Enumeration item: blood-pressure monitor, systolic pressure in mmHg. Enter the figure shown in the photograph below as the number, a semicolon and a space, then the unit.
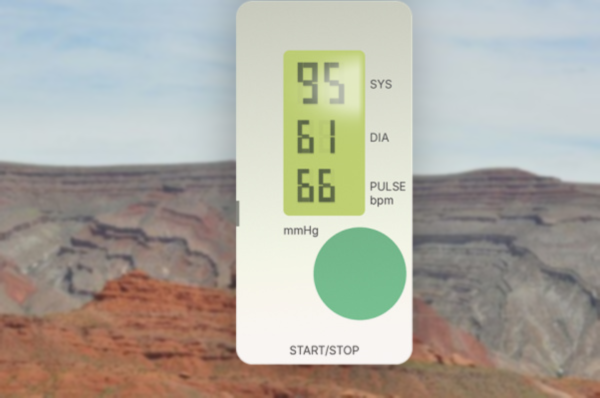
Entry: 95; mmHg
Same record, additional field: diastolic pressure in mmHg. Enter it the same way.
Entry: 61; mmHg
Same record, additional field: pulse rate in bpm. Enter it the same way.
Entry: 66; bpm
